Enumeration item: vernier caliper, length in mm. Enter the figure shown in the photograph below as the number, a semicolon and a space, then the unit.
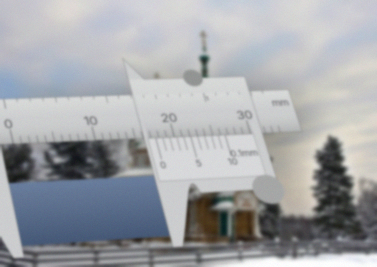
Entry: 17.6; mm
